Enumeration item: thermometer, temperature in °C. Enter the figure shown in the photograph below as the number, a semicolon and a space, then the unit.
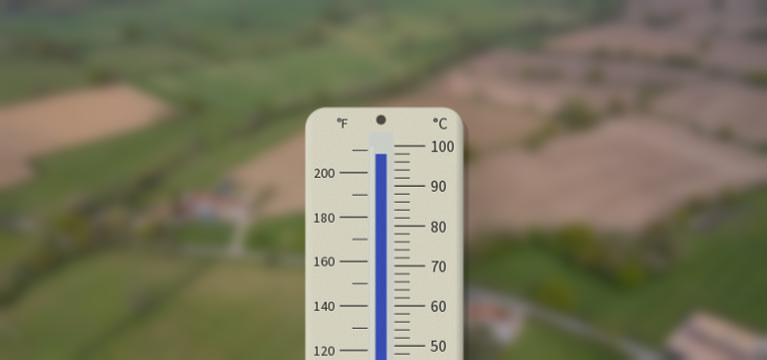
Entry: 98; °C
